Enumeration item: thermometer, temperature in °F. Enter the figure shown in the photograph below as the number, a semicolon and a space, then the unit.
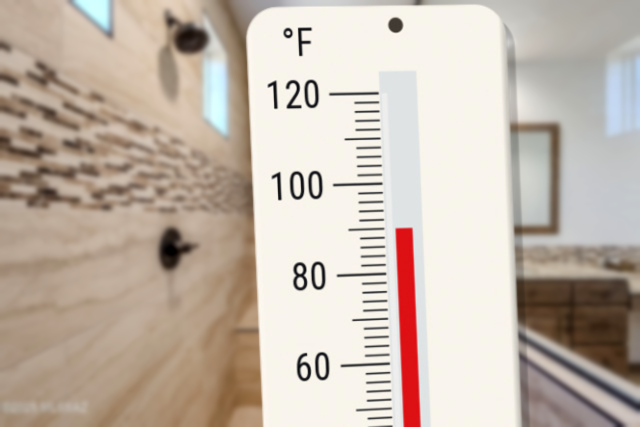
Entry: 90; °F
